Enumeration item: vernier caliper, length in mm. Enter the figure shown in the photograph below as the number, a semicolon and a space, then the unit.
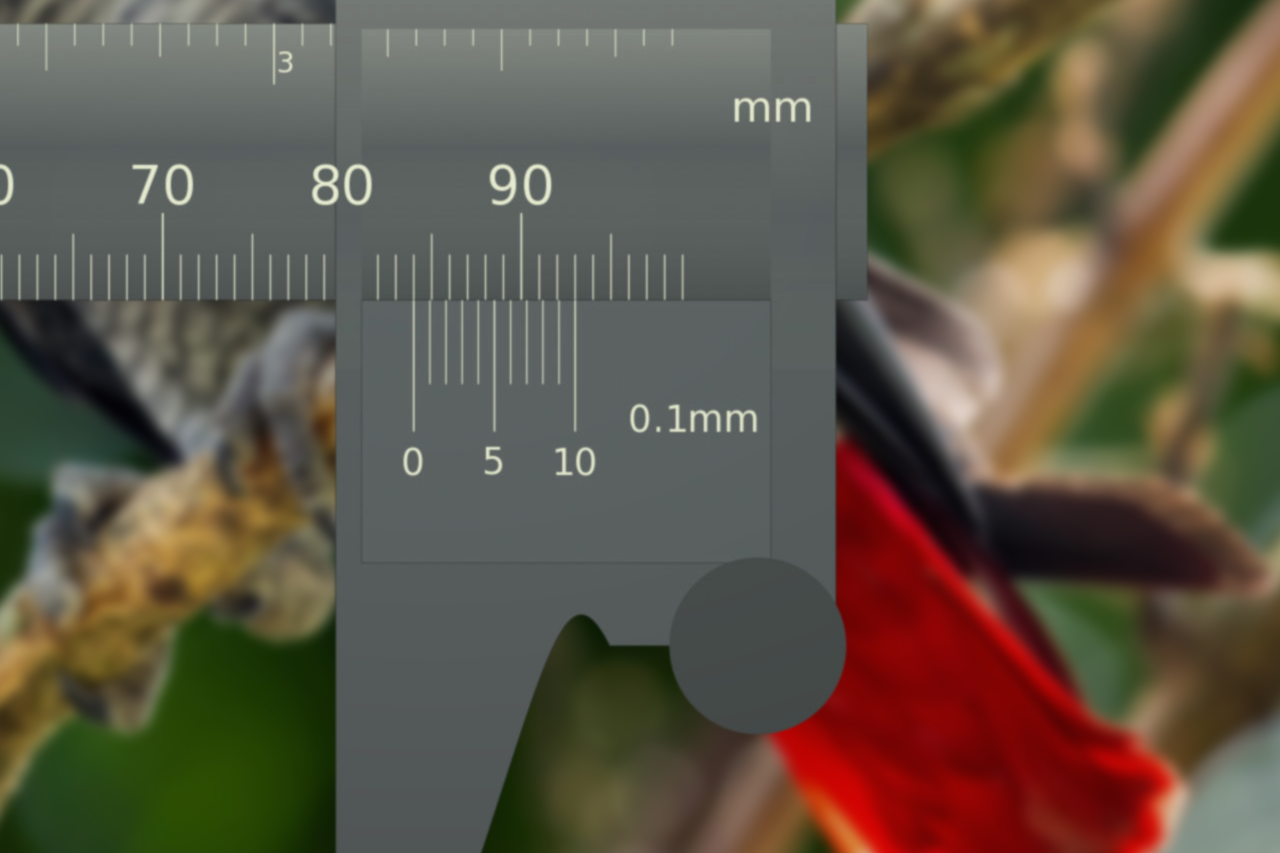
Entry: 84.0; mm
